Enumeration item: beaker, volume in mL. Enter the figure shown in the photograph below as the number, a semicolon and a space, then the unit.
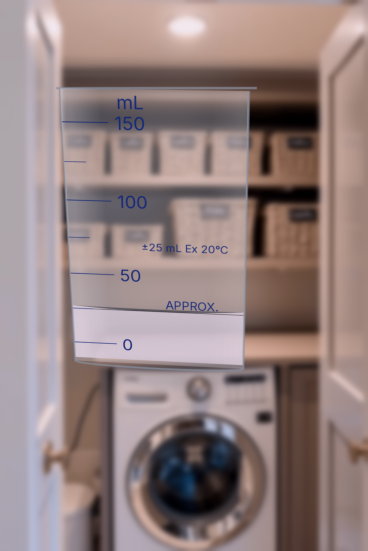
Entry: 25; mL
